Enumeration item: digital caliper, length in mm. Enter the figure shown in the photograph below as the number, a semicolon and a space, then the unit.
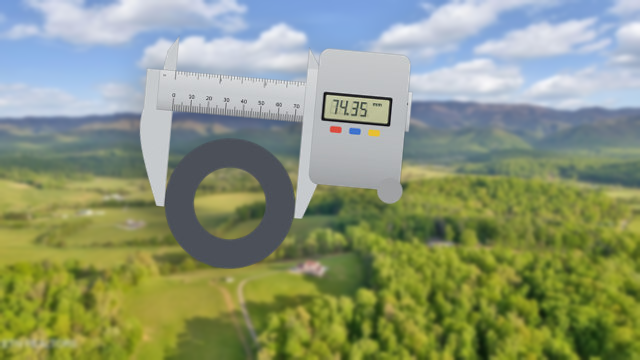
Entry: 74.35; mm
